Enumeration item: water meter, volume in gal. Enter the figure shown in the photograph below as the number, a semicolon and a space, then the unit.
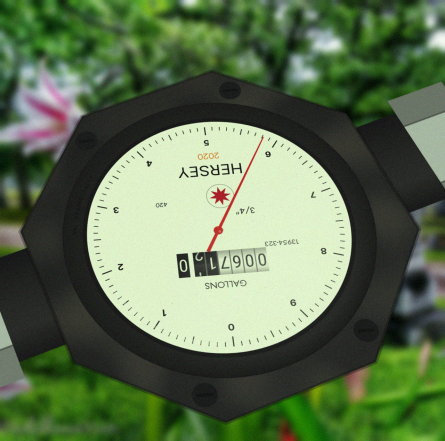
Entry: 67115.8; gal
